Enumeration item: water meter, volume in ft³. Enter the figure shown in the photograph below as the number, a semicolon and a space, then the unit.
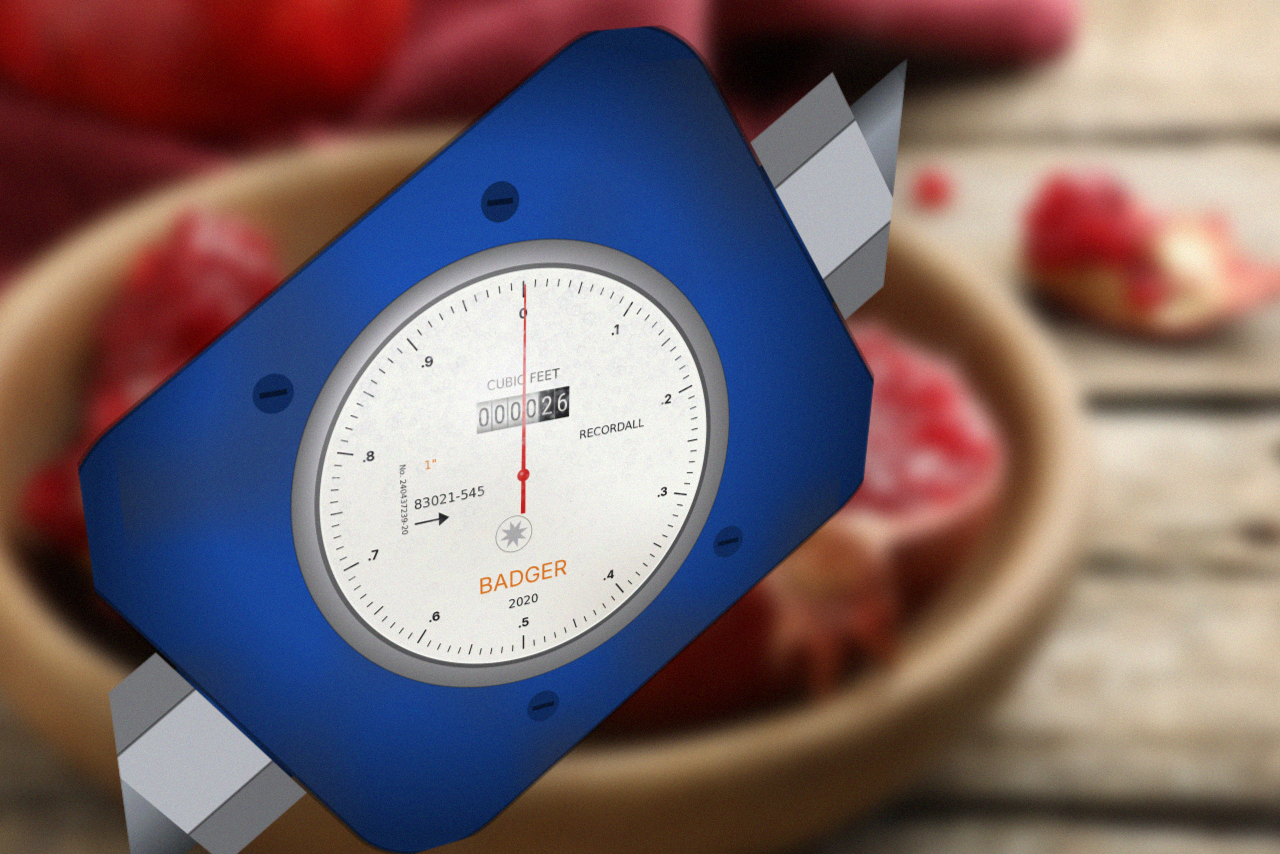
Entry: 26.00; ft³
